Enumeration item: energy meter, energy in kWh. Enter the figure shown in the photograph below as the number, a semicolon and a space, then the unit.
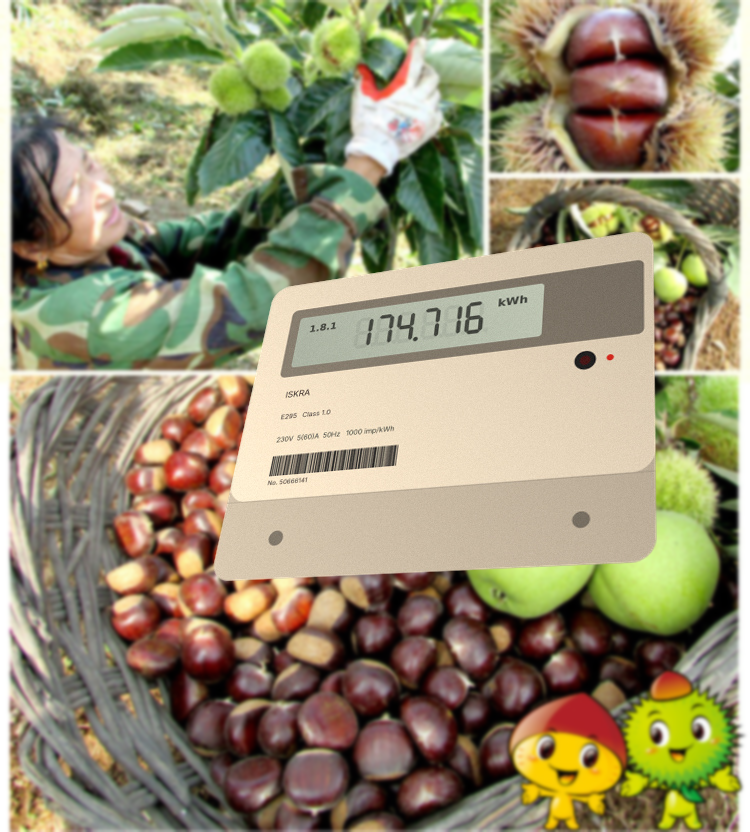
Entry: 174.716; kWh
